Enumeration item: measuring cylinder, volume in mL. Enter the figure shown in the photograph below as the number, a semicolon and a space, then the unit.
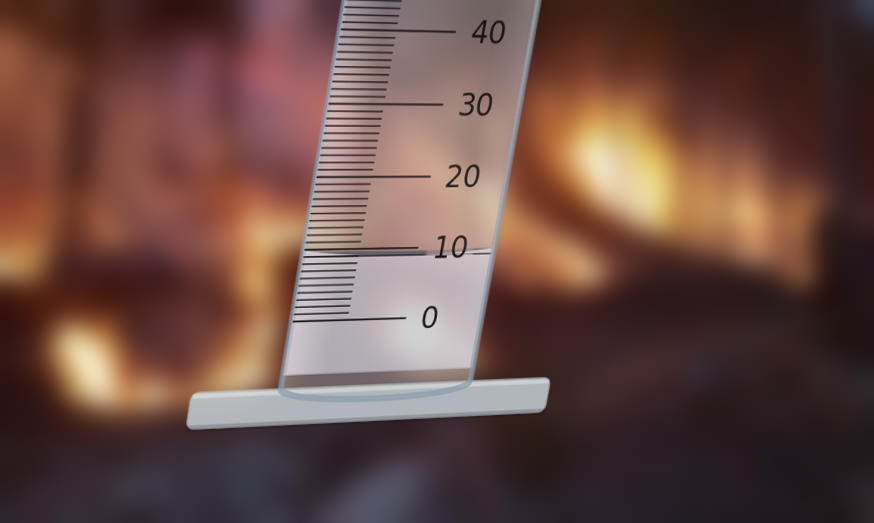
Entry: 9; mL
